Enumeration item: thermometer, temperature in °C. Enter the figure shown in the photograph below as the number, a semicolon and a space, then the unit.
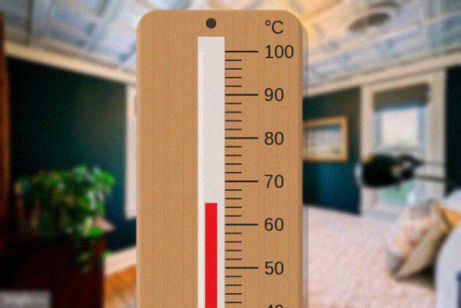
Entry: 65; °C
